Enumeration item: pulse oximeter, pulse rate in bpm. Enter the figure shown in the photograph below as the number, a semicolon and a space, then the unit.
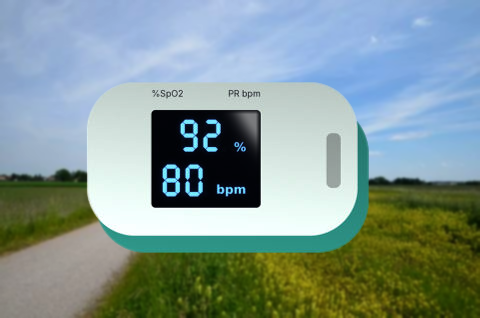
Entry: 80; bpm
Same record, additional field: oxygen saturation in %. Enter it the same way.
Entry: 92; %
